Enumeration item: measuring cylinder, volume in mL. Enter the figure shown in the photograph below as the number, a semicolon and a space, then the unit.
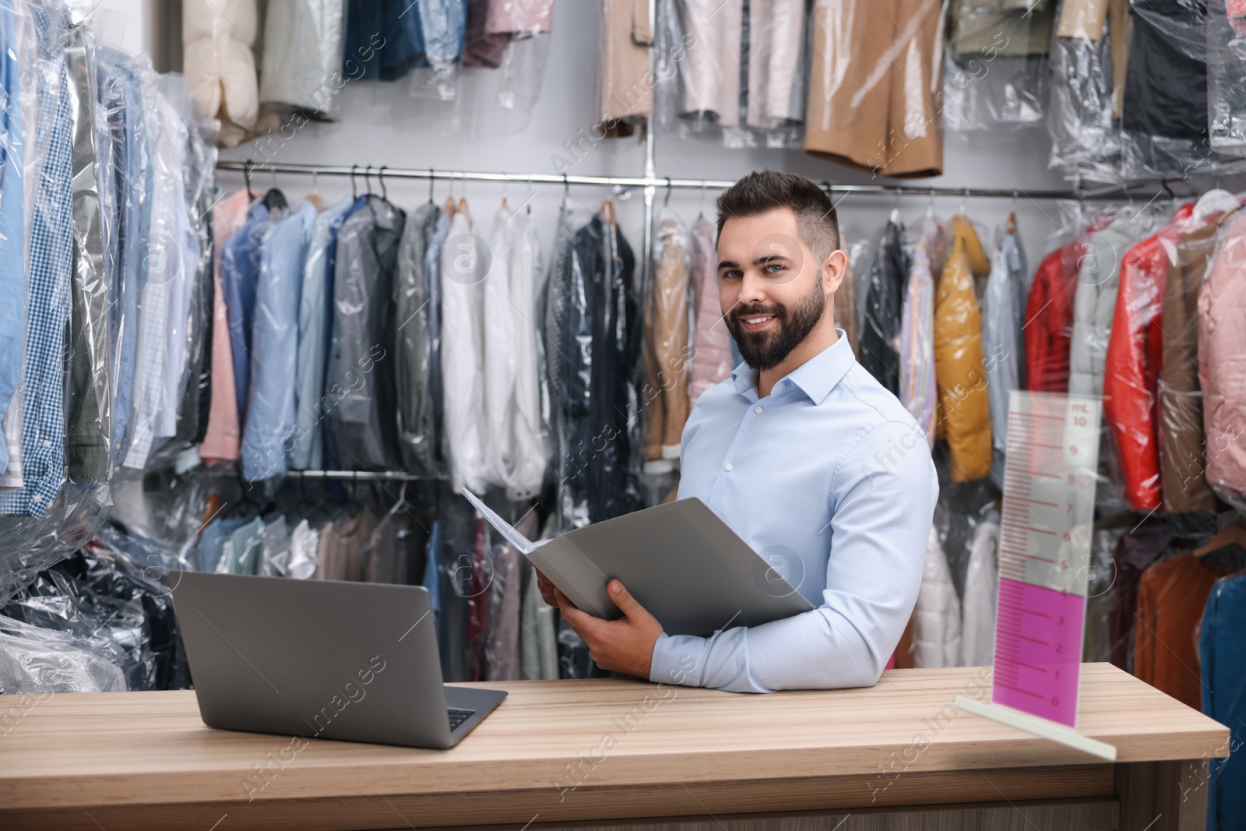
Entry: 4; mL
